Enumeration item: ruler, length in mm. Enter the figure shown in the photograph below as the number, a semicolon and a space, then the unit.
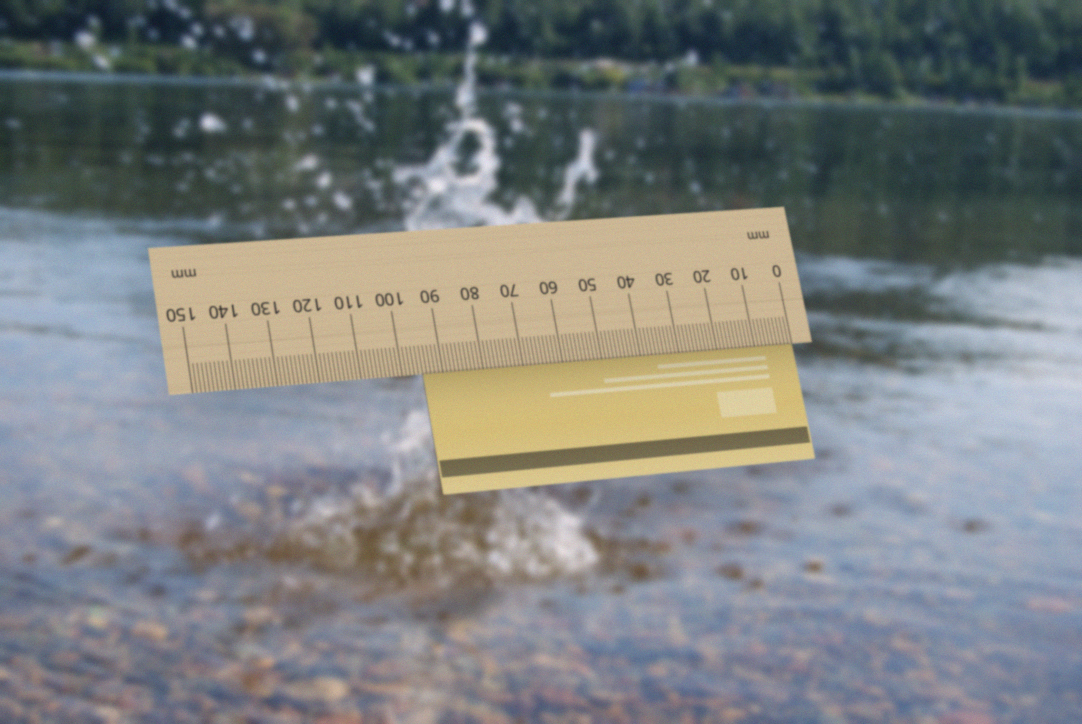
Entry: 95; mm
